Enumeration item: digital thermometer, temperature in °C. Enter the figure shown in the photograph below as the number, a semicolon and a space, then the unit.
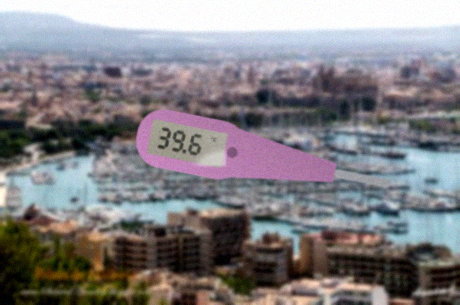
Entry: 39.6; °C
